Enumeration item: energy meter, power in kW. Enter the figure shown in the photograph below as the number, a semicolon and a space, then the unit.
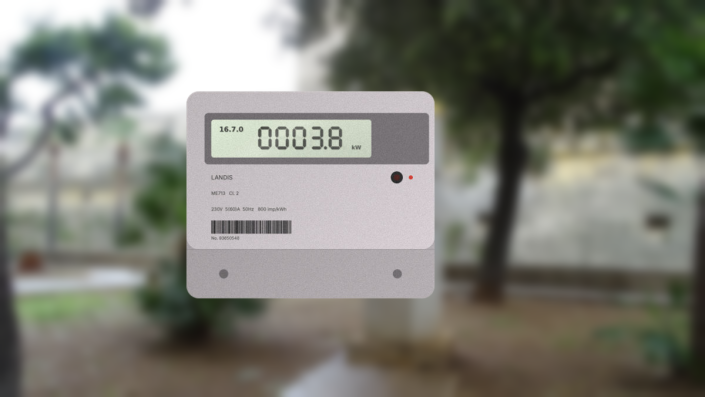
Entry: 3.8; kW
